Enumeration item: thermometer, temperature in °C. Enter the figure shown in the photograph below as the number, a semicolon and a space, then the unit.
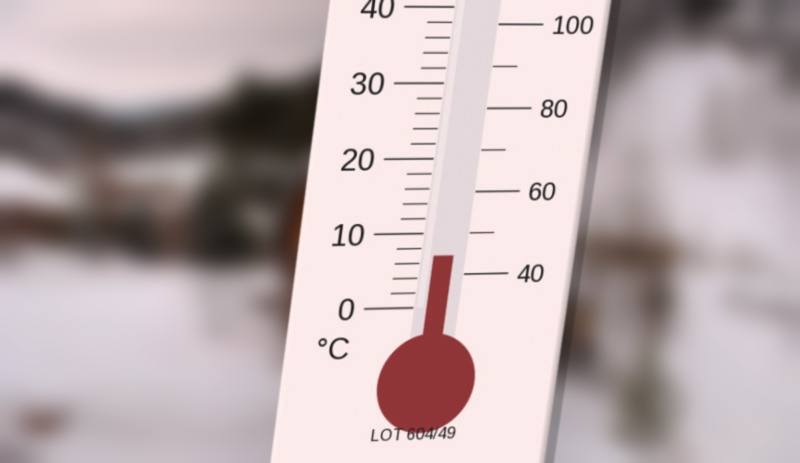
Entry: 7; °C
